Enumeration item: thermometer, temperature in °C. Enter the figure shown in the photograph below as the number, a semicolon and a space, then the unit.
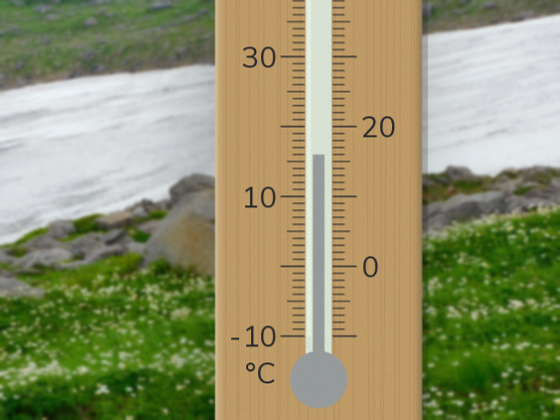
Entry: 16; °C
